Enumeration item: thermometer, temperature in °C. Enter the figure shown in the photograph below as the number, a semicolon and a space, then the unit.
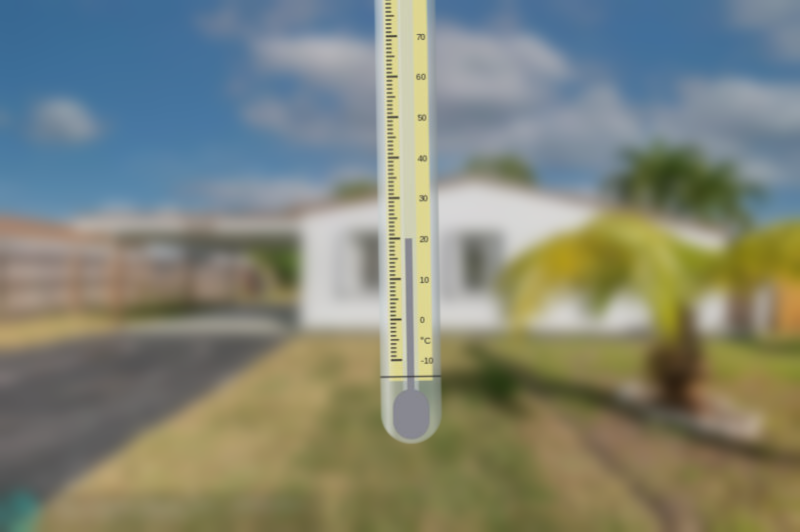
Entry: 20; °C
